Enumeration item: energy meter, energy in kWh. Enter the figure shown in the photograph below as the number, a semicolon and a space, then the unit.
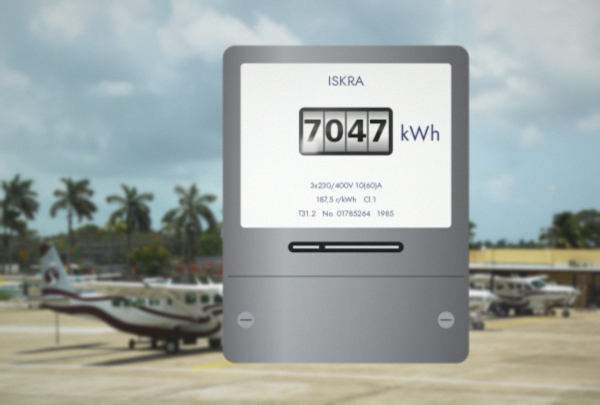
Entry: 7047; kWh
